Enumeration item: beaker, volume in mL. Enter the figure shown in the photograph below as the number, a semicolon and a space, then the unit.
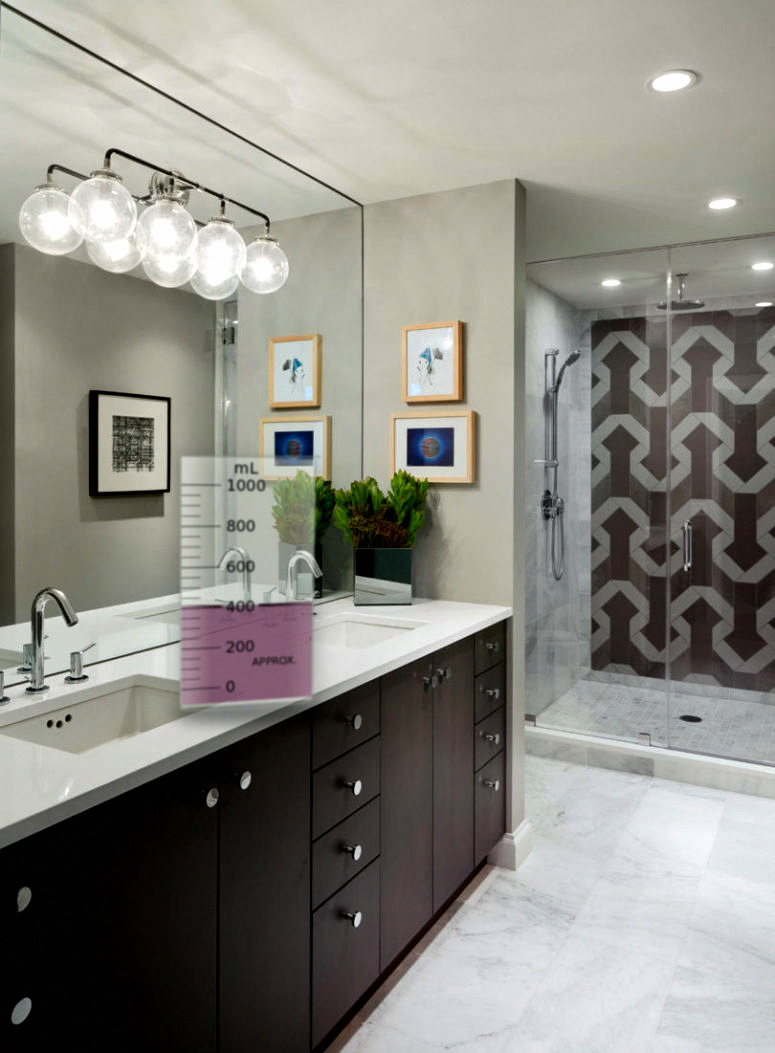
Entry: 400; mL
